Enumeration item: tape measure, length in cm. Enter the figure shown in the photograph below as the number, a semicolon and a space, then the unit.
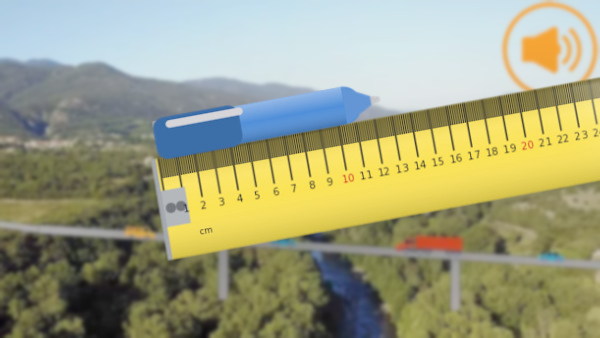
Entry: 12.5; cm
